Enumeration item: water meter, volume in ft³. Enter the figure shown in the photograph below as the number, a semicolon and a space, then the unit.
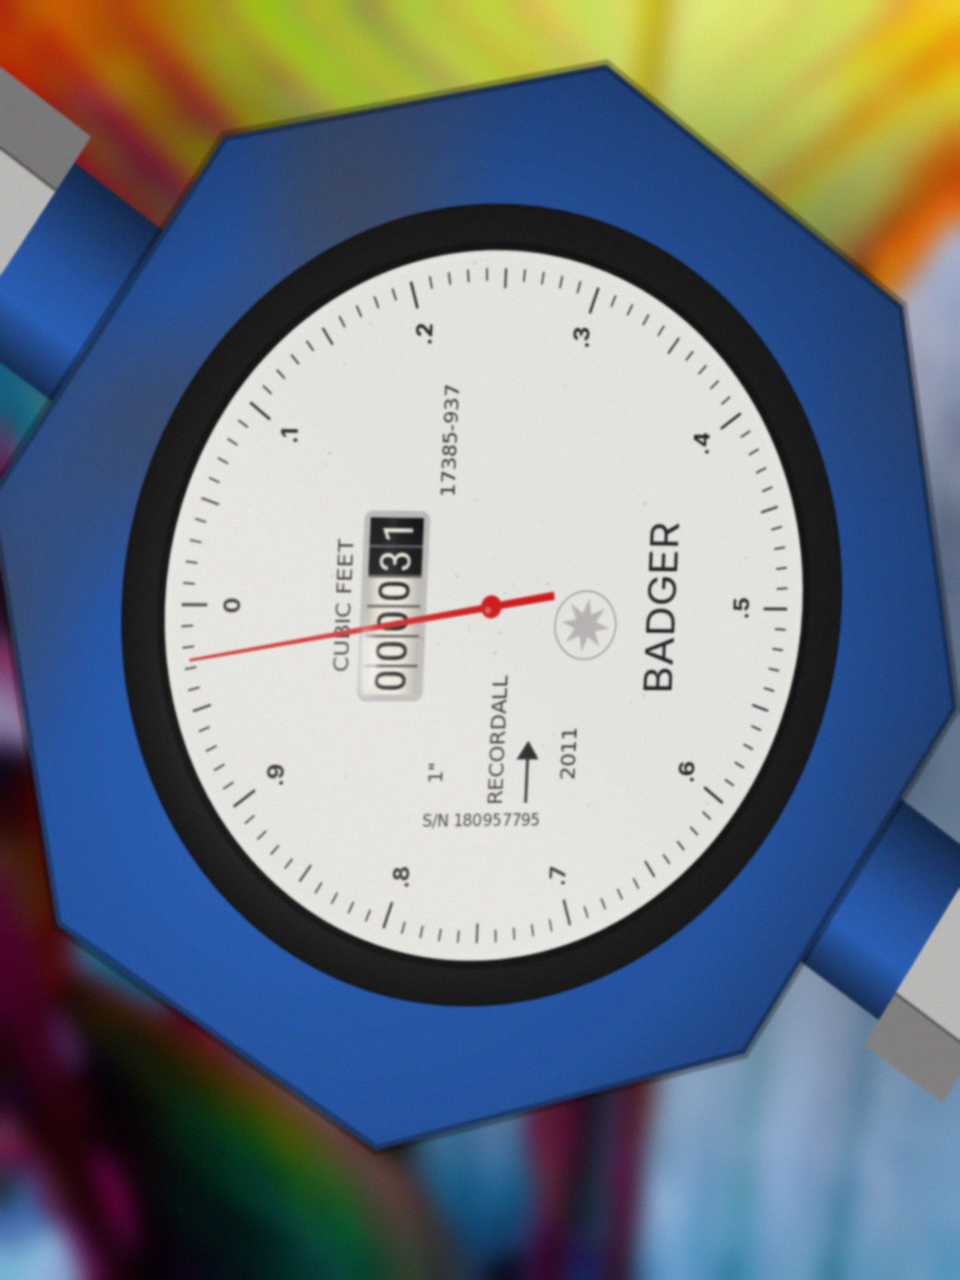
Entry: 30.97; ft³
